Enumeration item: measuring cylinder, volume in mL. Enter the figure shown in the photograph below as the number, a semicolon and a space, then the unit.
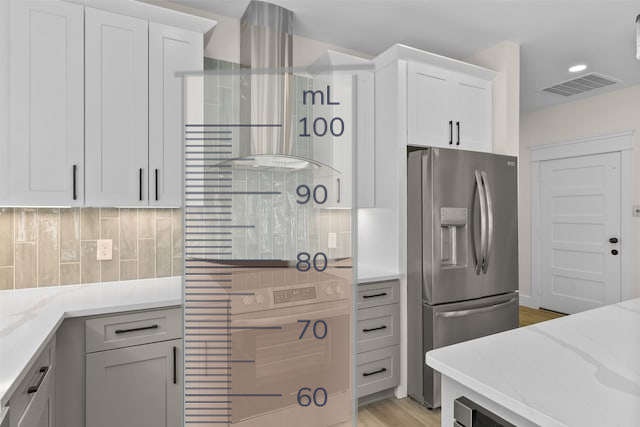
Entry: 79; mL
